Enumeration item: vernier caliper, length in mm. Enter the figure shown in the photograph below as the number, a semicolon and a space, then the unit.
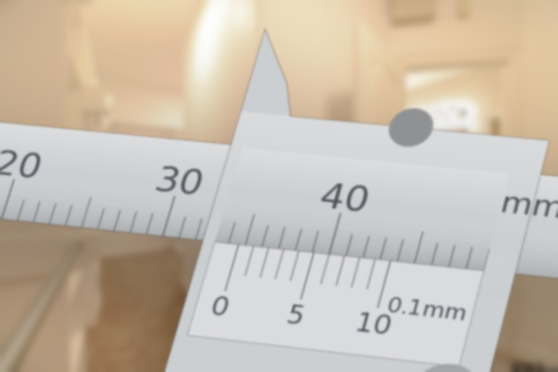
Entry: 34.6; mm
